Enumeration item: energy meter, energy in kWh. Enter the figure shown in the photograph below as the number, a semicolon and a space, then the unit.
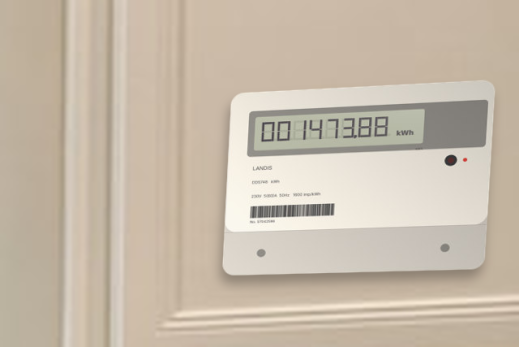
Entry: 1473.88; kWh
